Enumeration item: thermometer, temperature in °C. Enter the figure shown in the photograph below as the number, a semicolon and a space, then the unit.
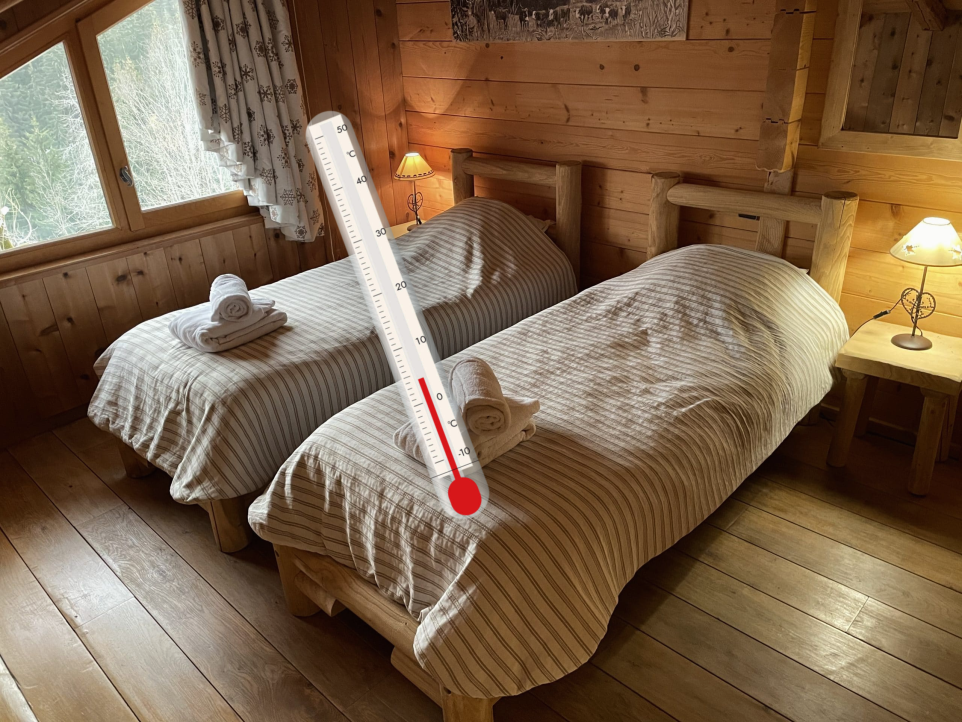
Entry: 4; °C
